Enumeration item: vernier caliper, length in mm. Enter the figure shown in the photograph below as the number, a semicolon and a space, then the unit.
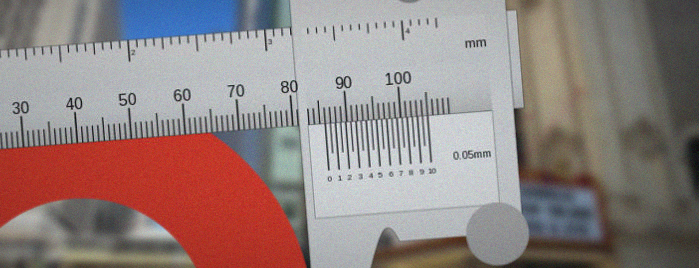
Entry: 86.0; mm
